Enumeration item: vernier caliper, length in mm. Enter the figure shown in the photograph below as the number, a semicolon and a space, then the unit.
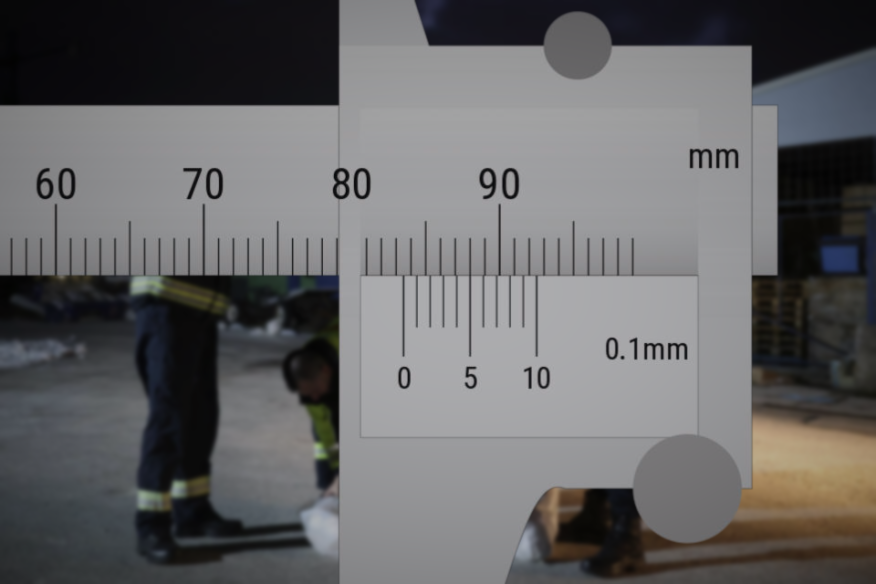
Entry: 83.5; mm
